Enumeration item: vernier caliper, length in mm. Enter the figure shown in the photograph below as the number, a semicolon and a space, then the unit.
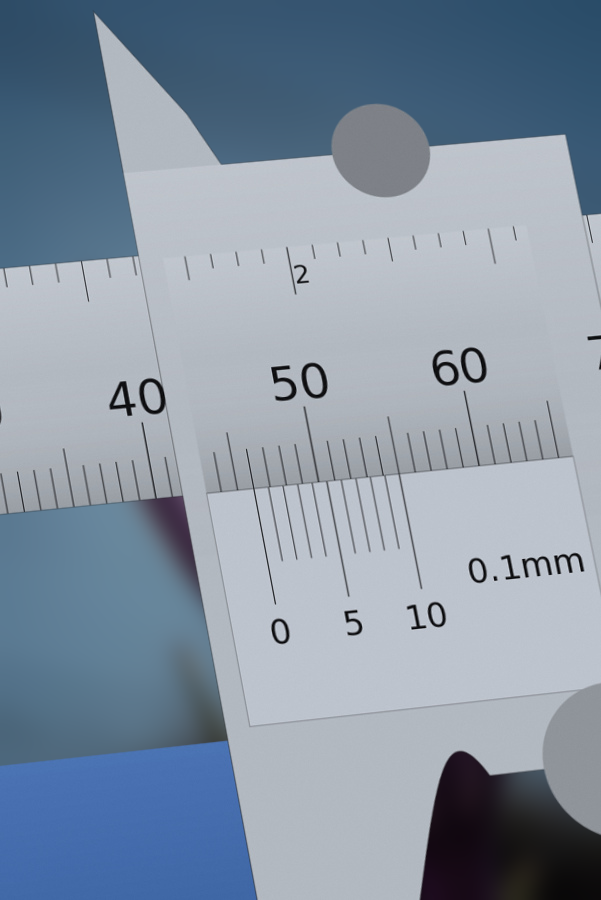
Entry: 46.0; mm
